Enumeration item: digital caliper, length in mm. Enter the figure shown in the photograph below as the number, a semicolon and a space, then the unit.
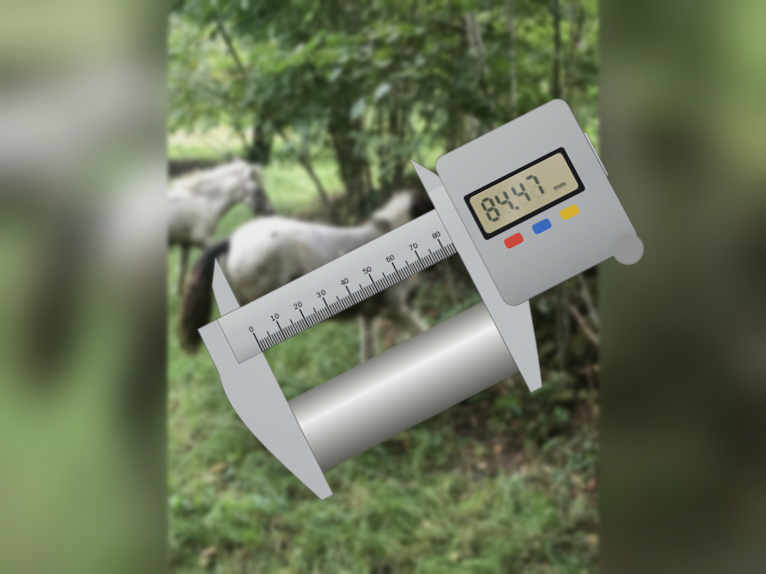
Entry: 84.47; mm
